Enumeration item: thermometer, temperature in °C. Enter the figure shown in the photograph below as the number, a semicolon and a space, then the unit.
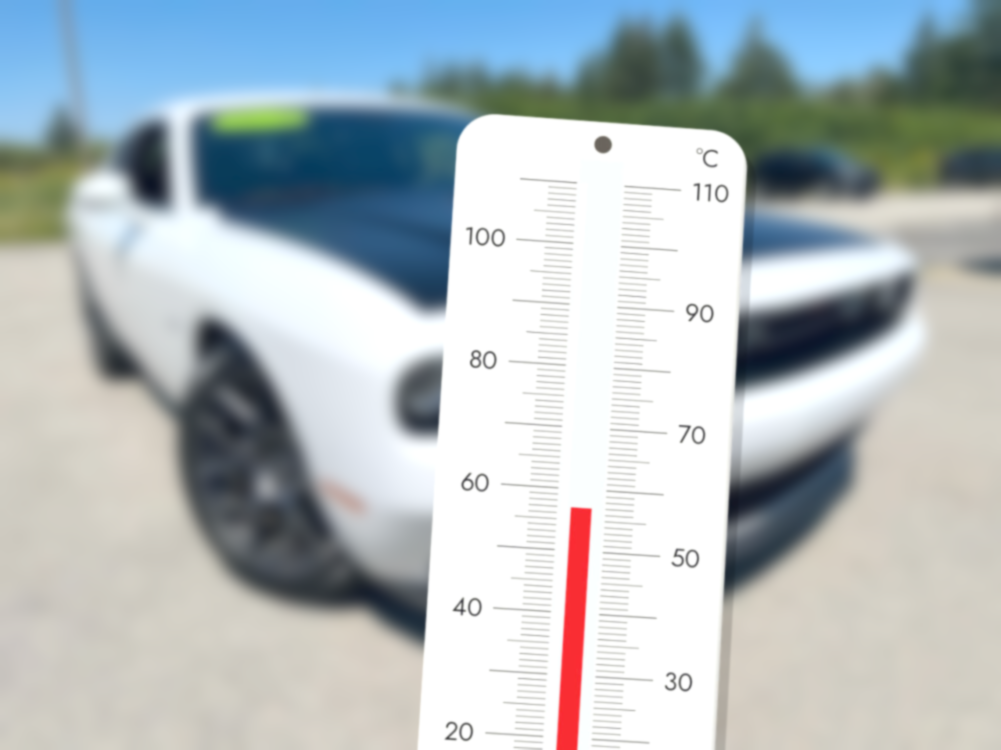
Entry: 57; °C
